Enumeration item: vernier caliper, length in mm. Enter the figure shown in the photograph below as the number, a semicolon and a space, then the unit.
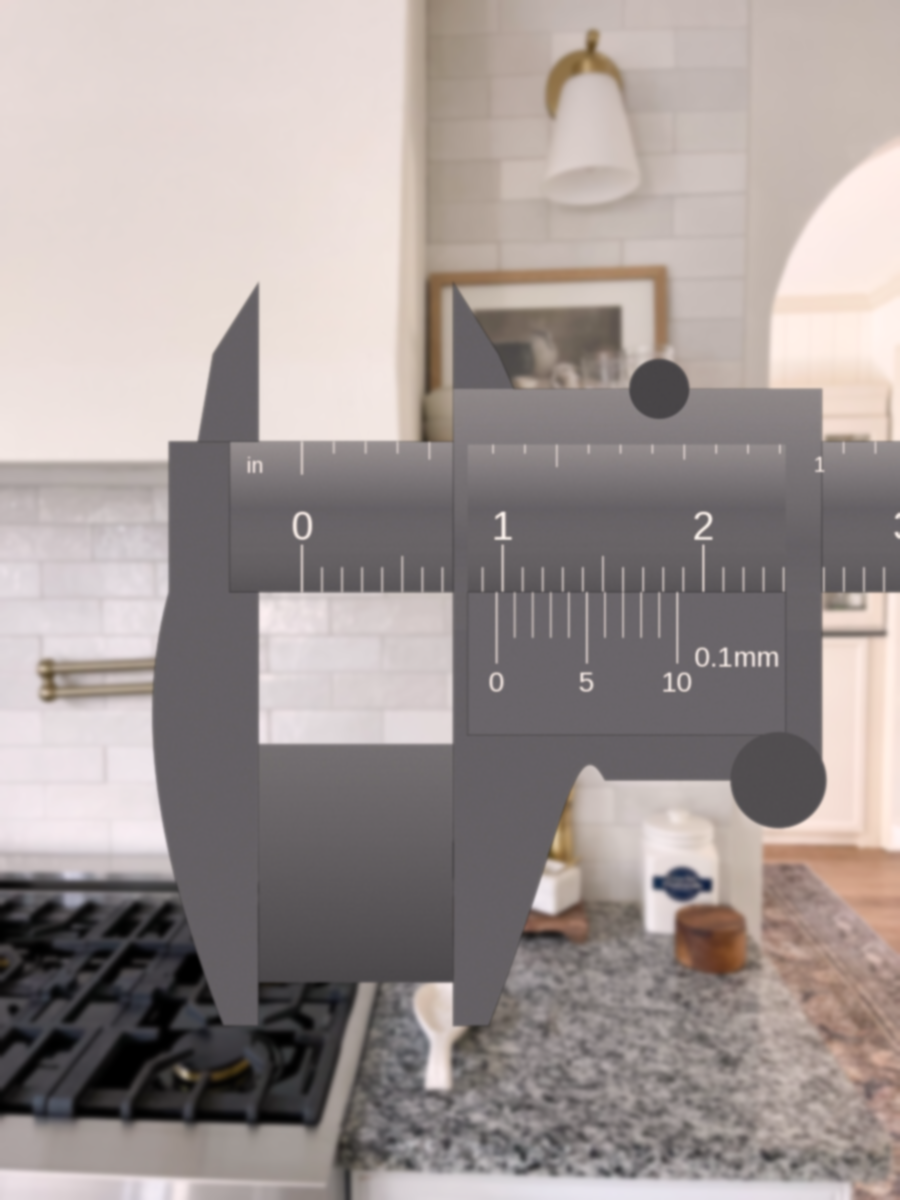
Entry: 9.7; mm
